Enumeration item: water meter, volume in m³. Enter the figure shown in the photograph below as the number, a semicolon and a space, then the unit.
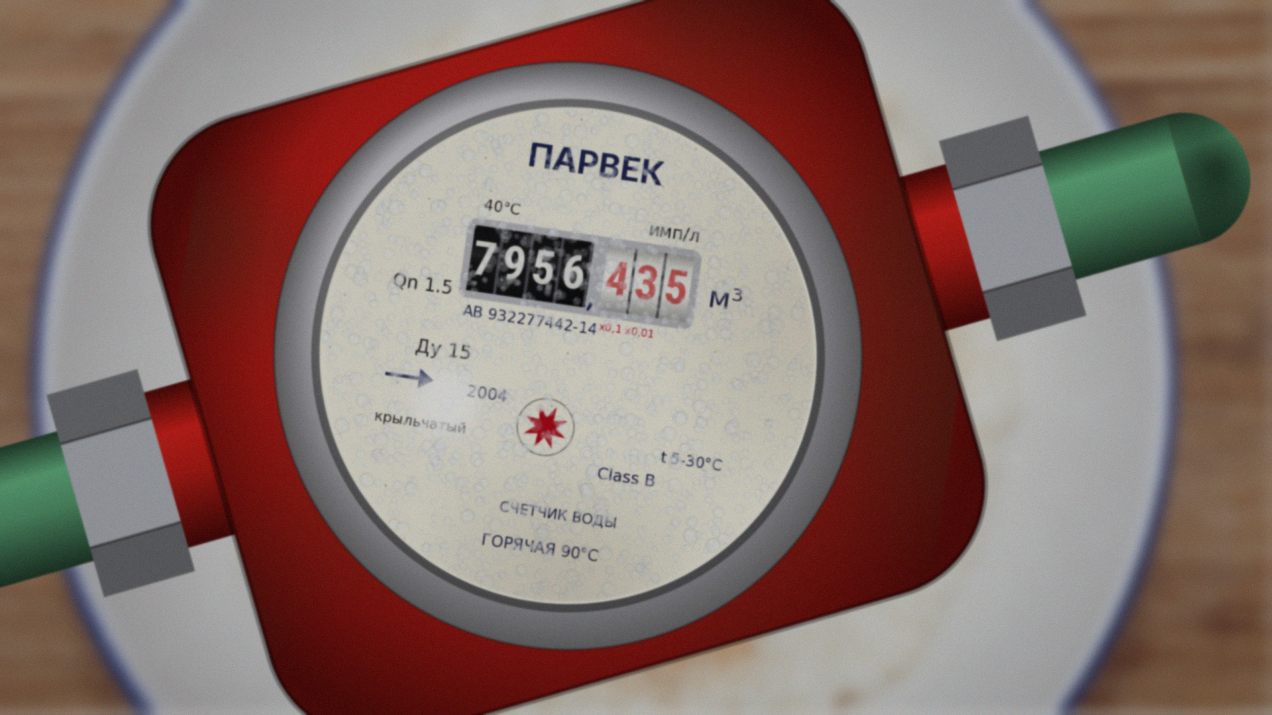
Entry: 7956.435; m³
